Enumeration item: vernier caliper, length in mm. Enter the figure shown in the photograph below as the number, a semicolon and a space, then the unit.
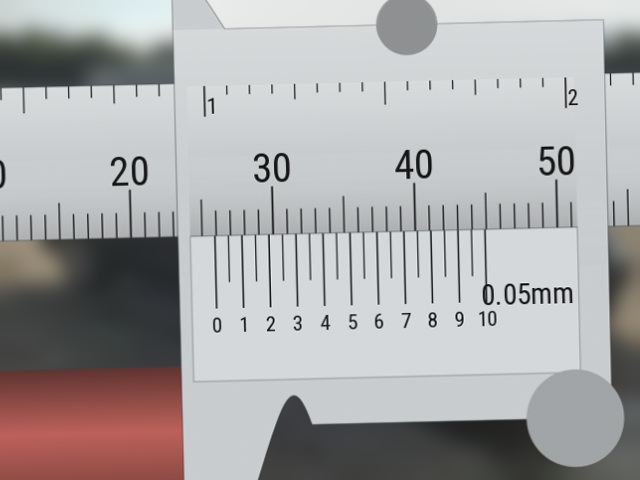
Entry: 25.9; mm
